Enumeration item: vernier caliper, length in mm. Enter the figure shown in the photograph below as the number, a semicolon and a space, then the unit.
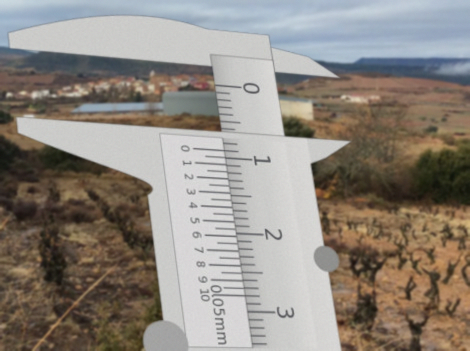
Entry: 9.0; mm
